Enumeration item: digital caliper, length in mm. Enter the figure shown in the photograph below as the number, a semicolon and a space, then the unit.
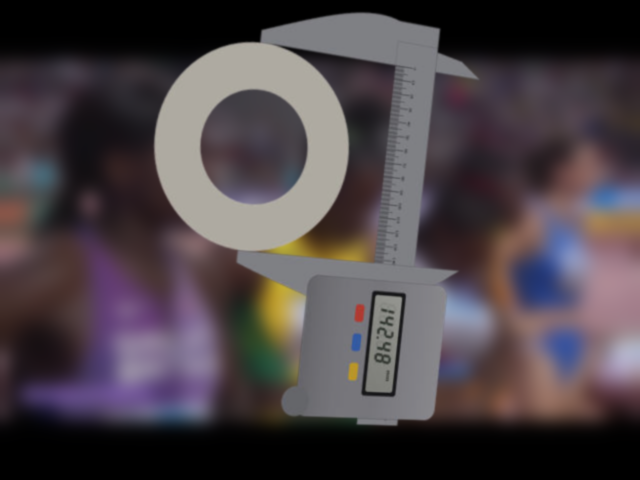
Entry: 142.48; mm
